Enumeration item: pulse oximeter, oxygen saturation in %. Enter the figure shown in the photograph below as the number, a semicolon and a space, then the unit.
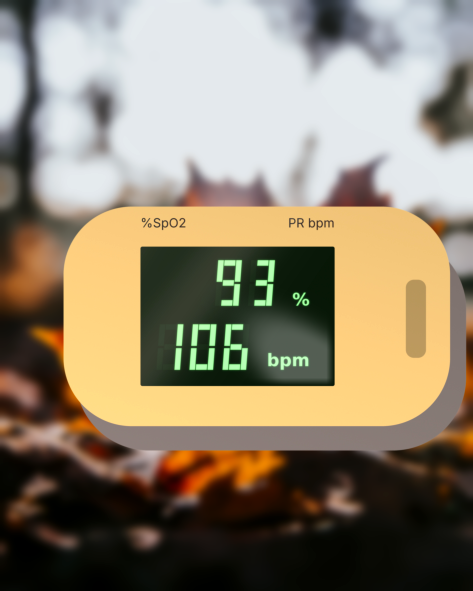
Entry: 93; %
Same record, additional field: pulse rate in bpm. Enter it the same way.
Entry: 106; bpm
